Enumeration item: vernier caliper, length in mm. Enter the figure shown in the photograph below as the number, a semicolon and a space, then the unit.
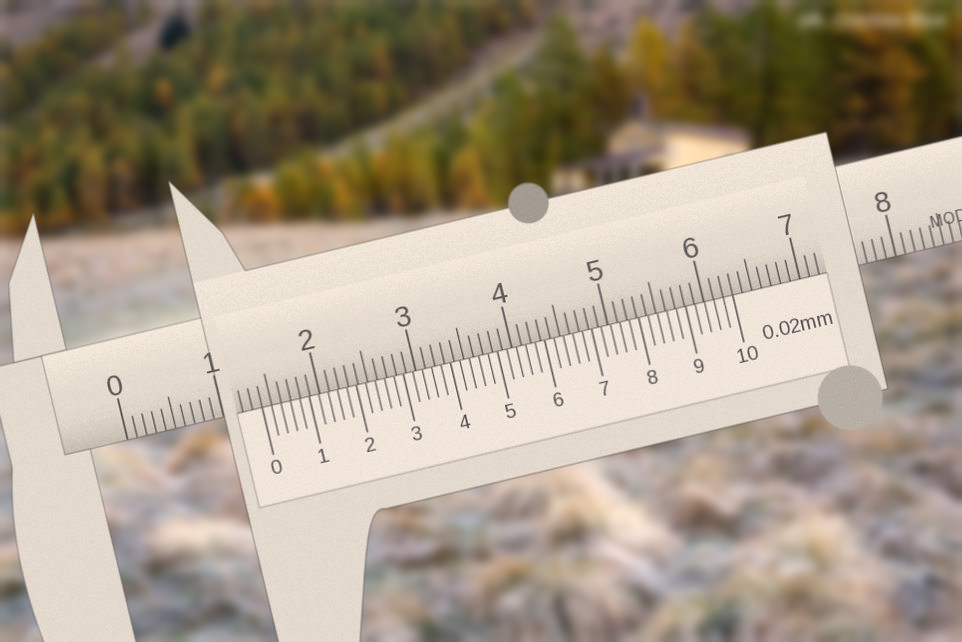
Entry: 14.0; mm
